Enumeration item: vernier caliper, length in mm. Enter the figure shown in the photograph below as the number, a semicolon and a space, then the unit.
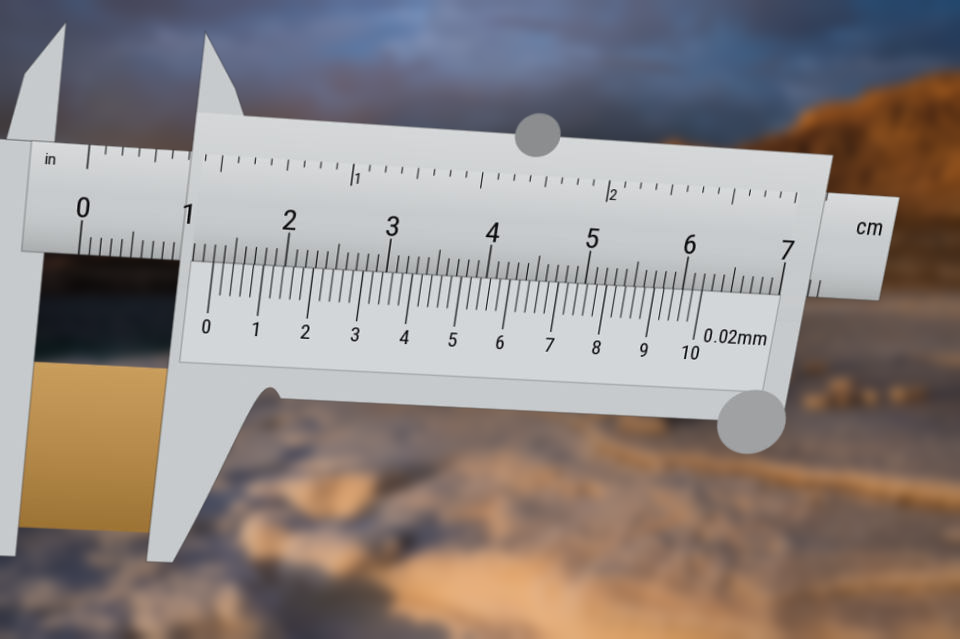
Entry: 13.0; mm
